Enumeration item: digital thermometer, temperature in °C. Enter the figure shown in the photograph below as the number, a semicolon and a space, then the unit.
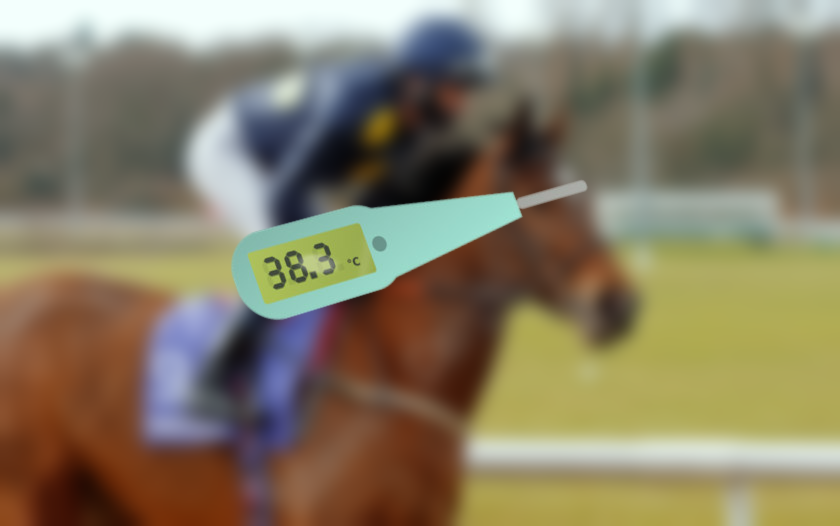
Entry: 38.3; °C
